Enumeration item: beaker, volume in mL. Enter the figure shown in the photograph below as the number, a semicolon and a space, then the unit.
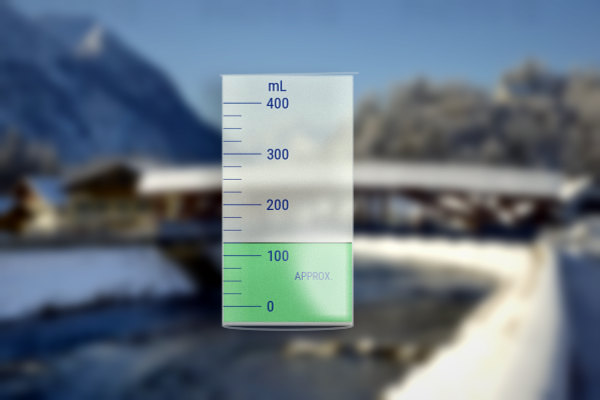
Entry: 125; mL
